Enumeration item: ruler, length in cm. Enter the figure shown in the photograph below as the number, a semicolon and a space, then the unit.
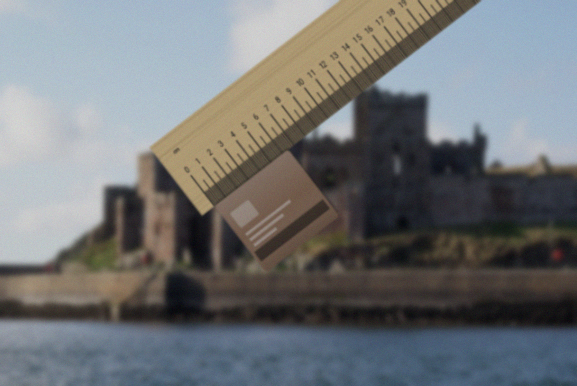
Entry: 6.5; cm
